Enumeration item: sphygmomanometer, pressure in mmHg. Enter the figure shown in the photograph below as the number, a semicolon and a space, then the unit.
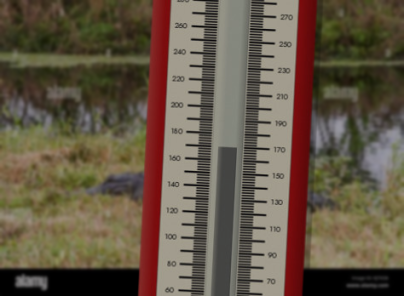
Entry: 170; mmHg
